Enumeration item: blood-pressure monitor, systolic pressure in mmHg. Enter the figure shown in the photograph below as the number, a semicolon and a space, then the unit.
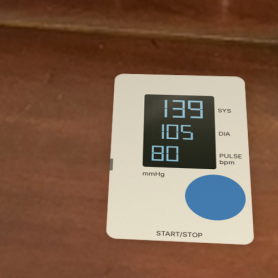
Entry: 139; mmHg
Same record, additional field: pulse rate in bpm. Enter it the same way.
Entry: 80; bpm
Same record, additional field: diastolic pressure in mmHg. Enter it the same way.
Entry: 105; mmHg
